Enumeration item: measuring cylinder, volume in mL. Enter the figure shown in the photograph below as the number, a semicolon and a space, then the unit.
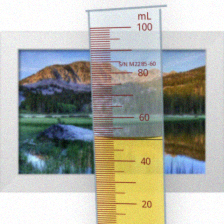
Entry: 50; mL
